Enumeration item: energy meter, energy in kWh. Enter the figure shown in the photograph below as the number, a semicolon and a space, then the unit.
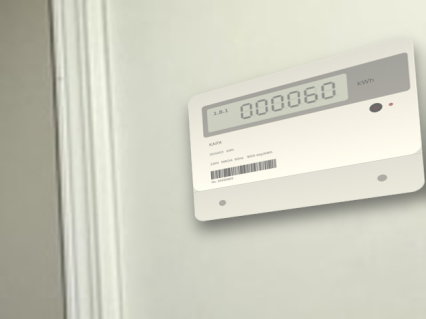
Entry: 60; kWh
